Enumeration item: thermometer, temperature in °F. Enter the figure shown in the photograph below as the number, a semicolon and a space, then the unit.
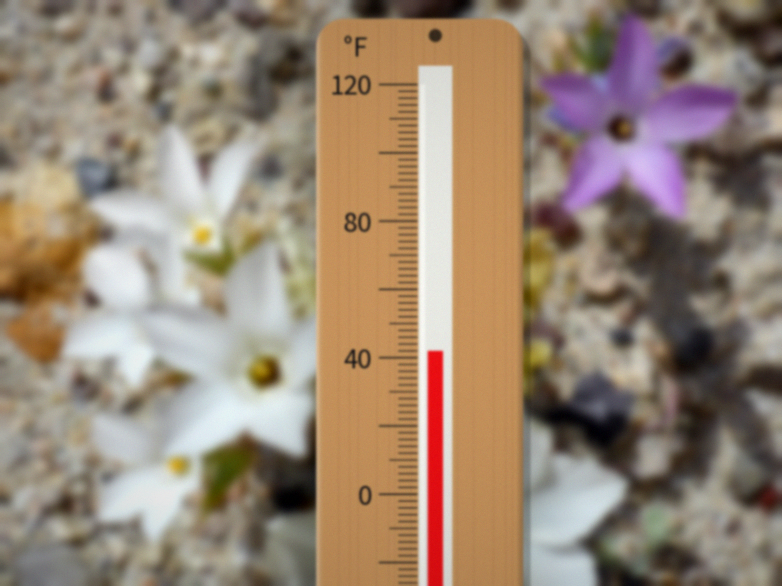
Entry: 42; °F
